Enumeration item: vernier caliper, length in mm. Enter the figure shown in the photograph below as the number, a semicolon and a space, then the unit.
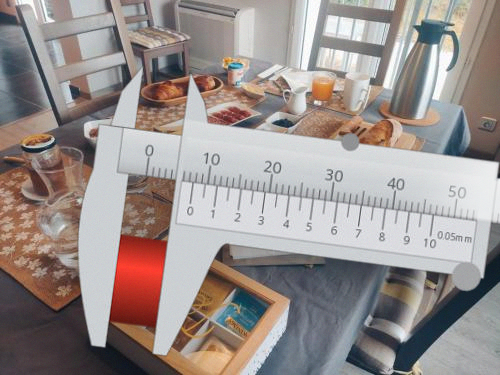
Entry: 7.6; mm
